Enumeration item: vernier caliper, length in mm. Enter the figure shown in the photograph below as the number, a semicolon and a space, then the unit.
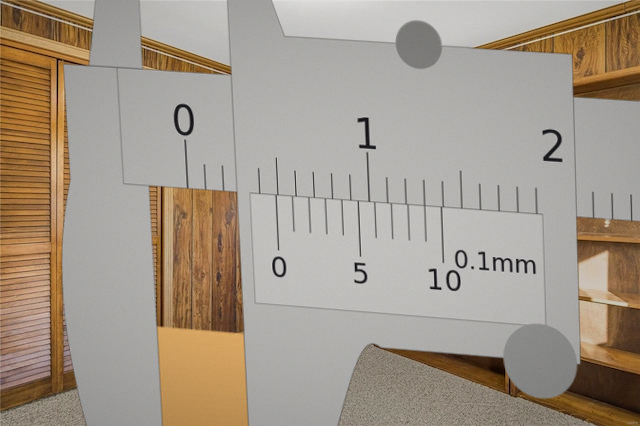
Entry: 4.9; mm
